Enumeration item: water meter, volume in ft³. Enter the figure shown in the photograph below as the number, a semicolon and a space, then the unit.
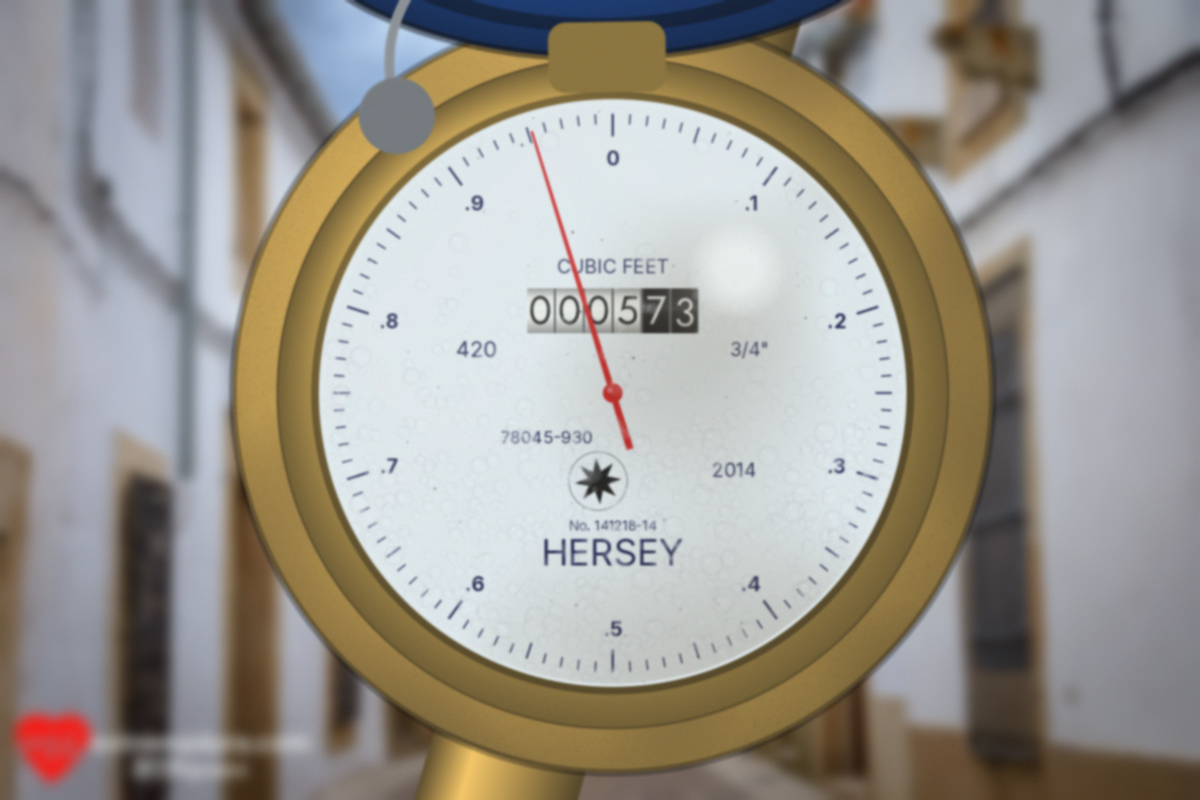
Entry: 572.95; ft³
